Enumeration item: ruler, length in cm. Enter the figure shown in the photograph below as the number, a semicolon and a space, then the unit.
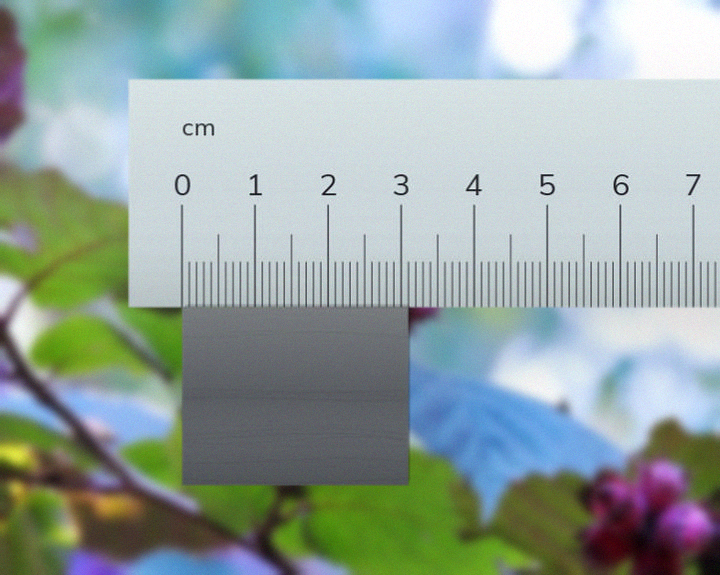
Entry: 3.1; cm
